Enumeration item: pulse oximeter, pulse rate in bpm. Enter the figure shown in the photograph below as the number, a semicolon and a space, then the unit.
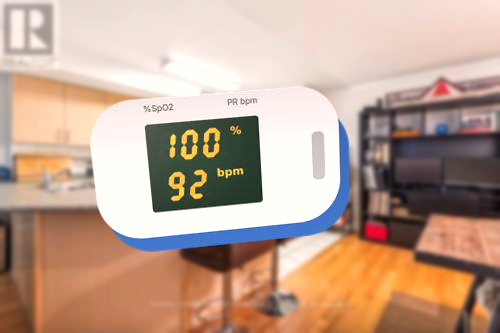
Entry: 92; bpm
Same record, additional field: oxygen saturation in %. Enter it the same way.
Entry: 100; %
